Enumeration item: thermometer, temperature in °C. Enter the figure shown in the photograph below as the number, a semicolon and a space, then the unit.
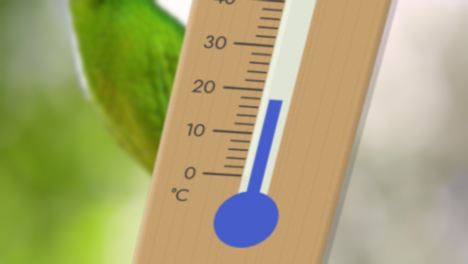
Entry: 18; °C
